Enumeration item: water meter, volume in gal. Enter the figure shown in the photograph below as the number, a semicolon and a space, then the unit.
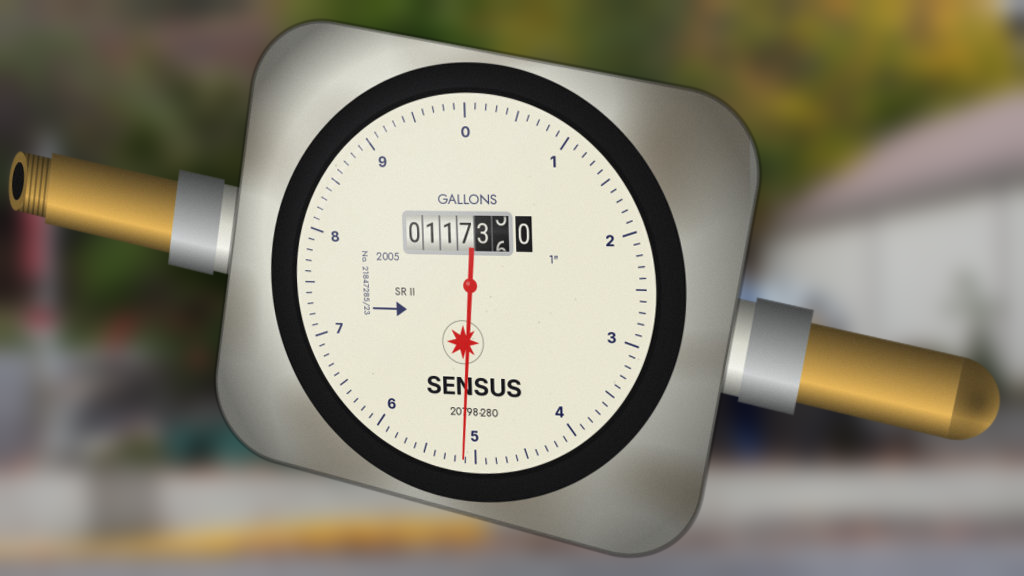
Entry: 117355.1; gal
